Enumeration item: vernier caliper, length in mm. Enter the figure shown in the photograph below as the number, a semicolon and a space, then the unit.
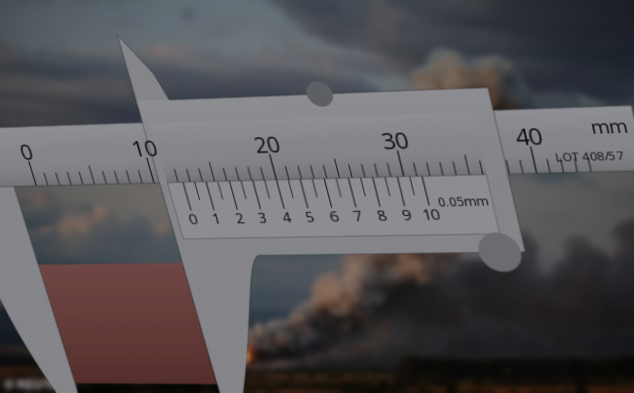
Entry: 12.4; mm
